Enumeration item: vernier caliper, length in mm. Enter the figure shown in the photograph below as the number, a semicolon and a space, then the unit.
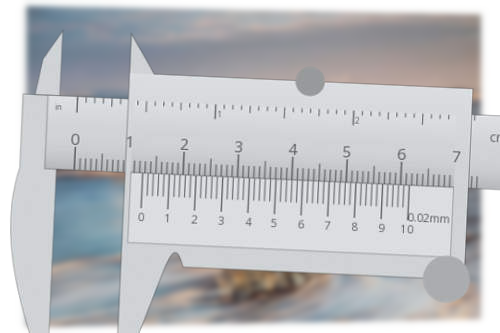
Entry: 12.6; mm
